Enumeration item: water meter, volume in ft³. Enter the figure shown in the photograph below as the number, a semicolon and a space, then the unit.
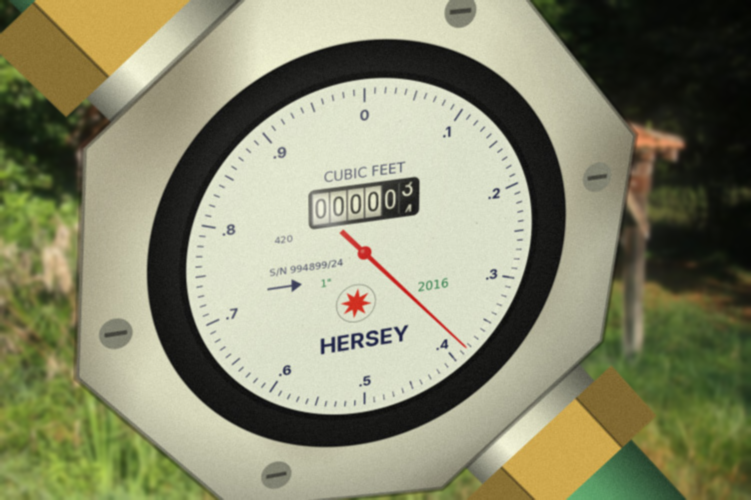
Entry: 3.38; ft³
